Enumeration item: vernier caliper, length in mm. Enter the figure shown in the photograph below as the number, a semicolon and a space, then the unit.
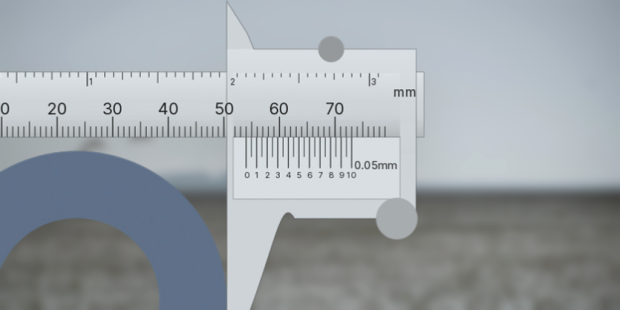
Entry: 54.0; mm
